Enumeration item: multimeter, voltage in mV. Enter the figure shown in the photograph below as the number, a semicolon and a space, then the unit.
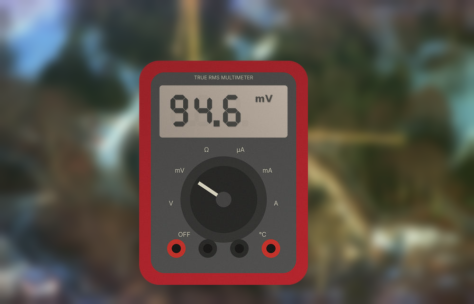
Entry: 94.6; mV
